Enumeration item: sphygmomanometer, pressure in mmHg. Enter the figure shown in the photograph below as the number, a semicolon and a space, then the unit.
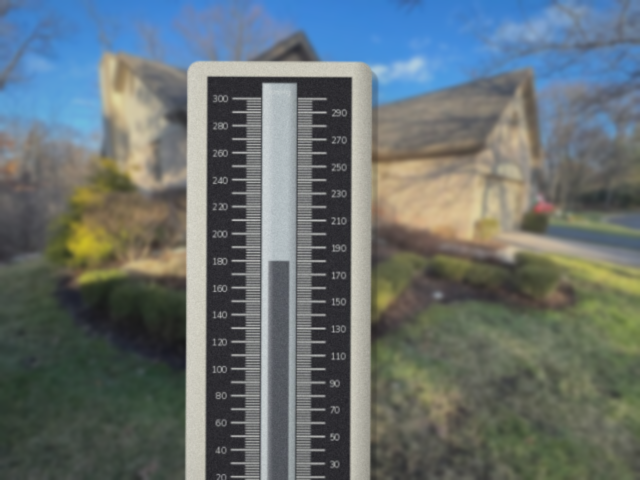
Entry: 180; mmHg
